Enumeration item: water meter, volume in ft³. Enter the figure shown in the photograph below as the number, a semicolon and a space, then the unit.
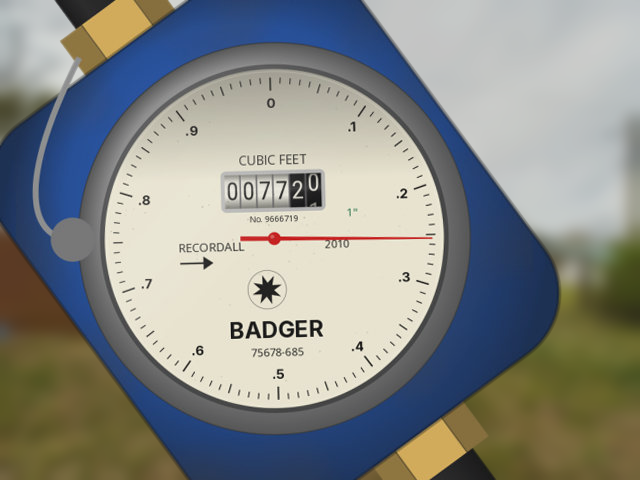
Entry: 7720.25; ft³
